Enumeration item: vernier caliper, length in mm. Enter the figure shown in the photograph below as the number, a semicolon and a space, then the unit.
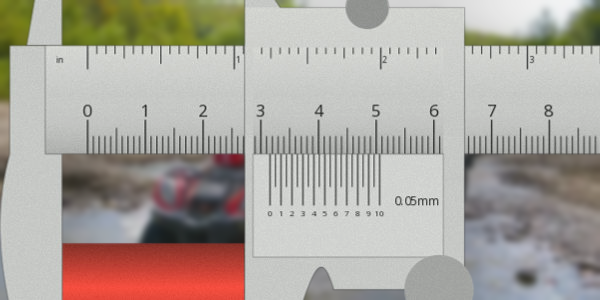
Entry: 31.6; mm
